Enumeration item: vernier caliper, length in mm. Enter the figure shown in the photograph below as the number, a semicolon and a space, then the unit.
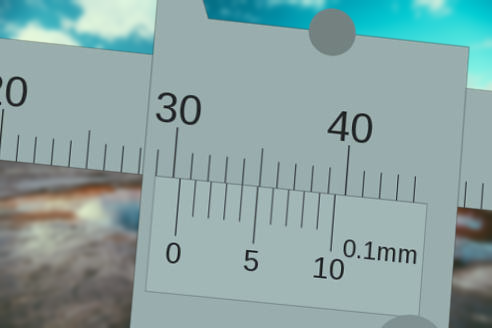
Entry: 30.4; mm
